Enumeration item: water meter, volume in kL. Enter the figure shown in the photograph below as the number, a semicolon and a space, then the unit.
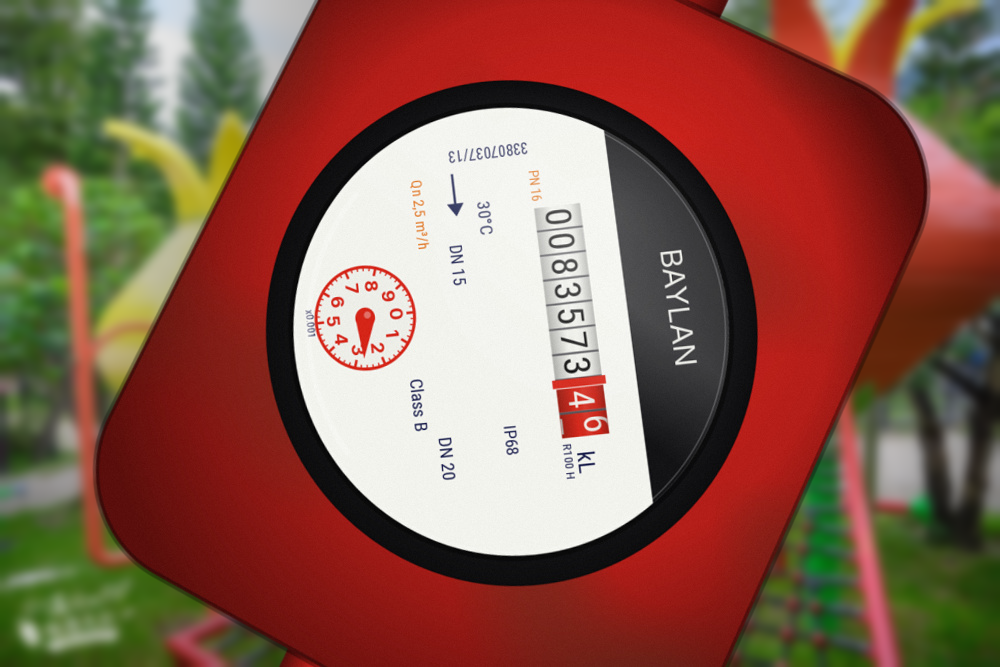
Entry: 83573.462; kL
